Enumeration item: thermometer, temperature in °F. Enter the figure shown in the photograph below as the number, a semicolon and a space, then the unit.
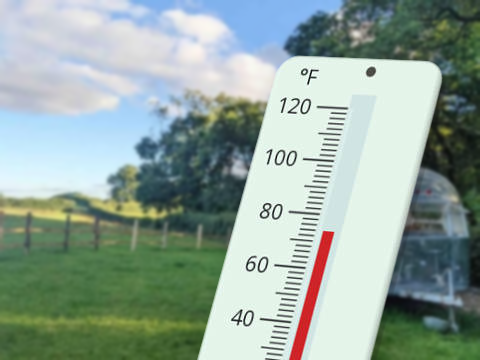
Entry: 74; °F
